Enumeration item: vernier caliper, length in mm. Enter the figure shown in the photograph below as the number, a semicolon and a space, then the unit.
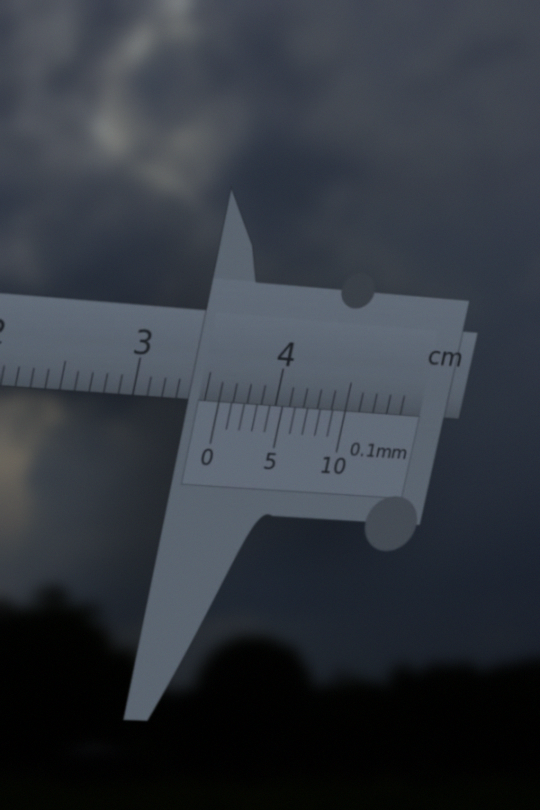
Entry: 36.0; mm
